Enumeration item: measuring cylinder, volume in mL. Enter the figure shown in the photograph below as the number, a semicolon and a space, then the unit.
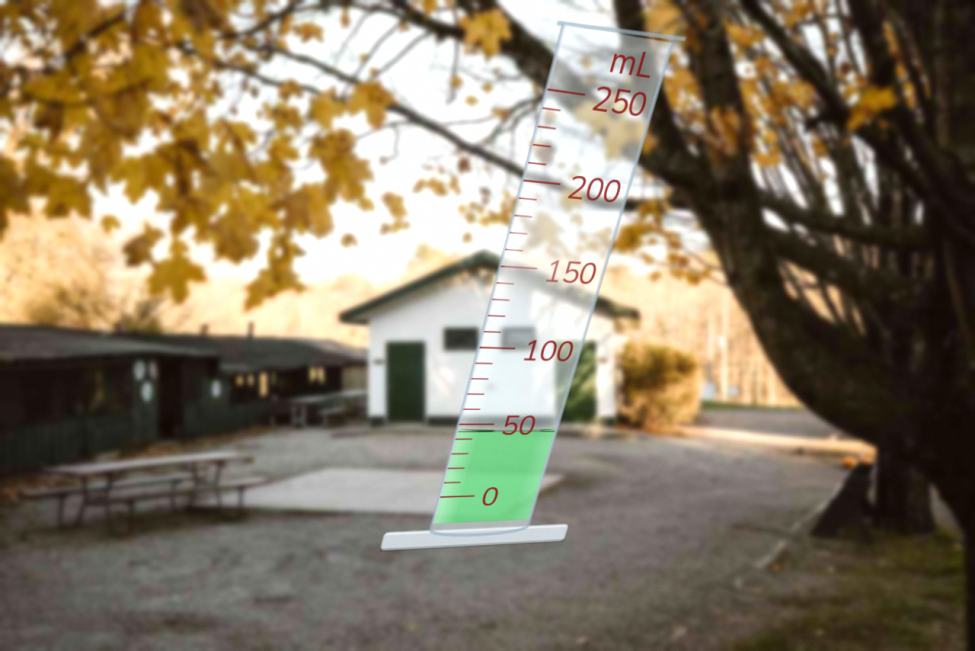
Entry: 45; mL
